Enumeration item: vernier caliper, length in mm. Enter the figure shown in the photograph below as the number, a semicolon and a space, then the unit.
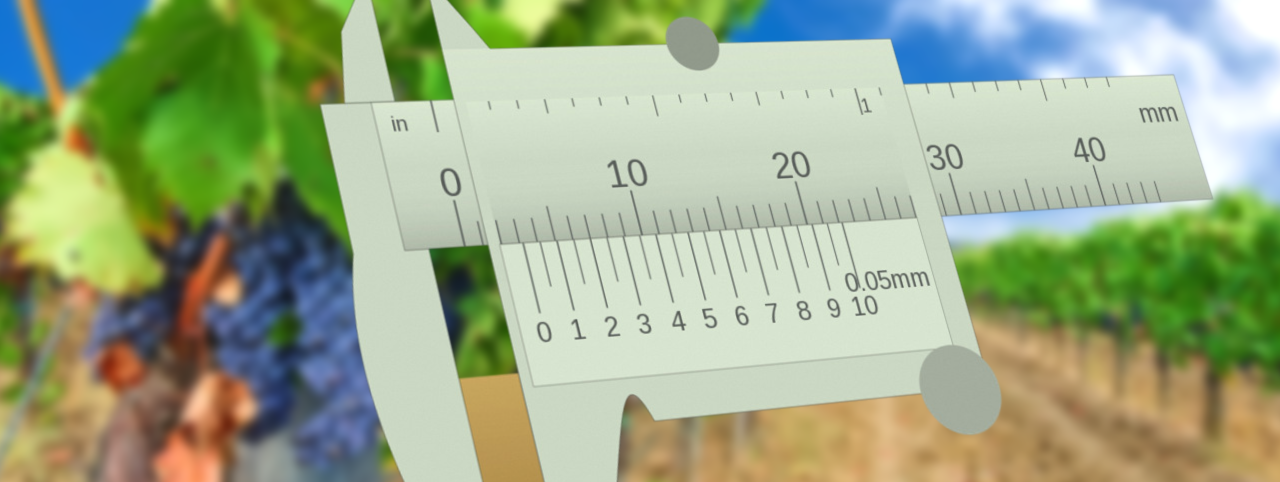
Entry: 3.2; mm
